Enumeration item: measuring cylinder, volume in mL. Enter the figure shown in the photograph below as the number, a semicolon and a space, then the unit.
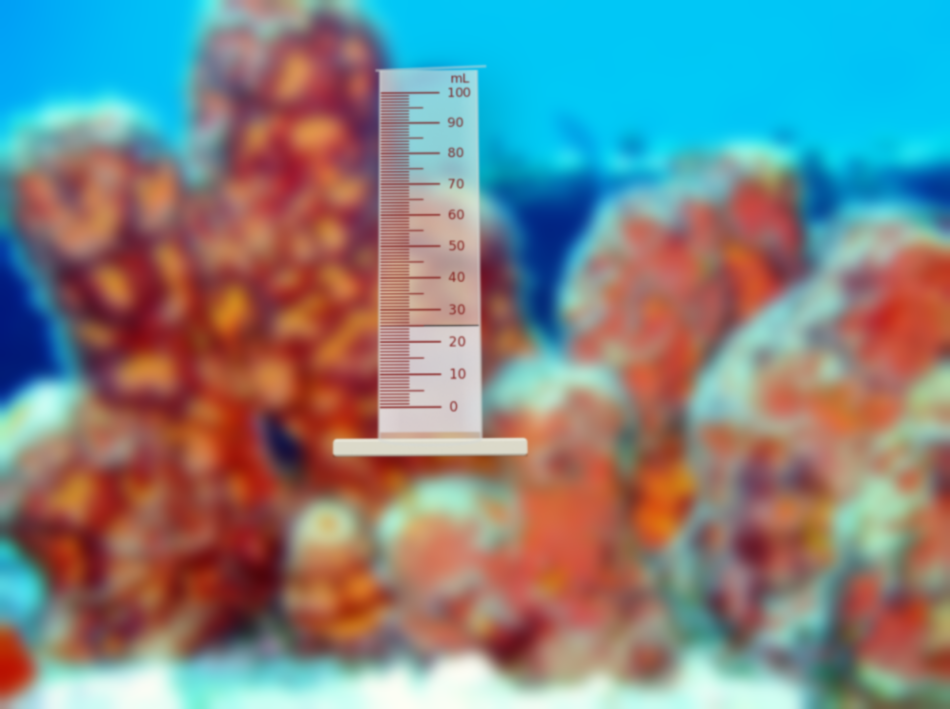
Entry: 25; mL
